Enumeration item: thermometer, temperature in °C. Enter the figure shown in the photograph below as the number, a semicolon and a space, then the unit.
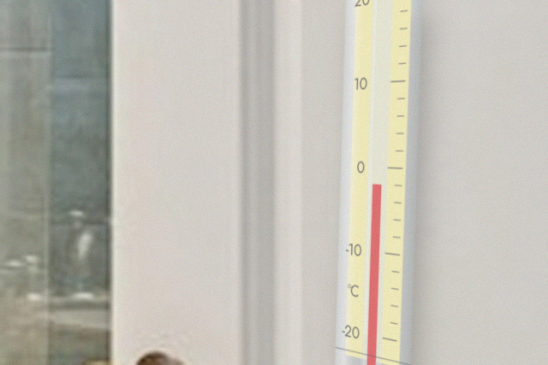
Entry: -2; °C
